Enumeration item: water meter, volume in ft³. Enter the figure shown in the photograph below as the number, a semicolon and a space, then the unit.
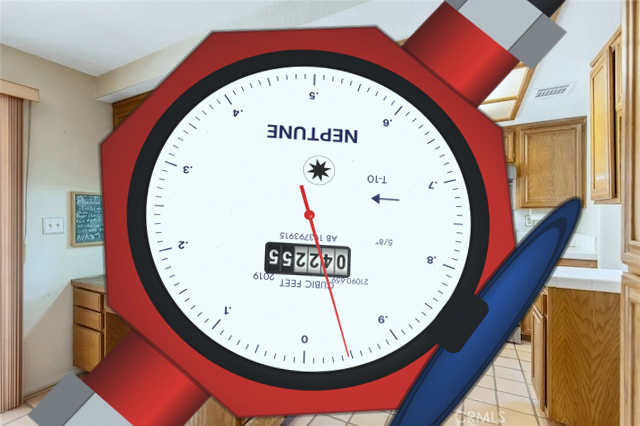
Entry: 42254.95; ft³
